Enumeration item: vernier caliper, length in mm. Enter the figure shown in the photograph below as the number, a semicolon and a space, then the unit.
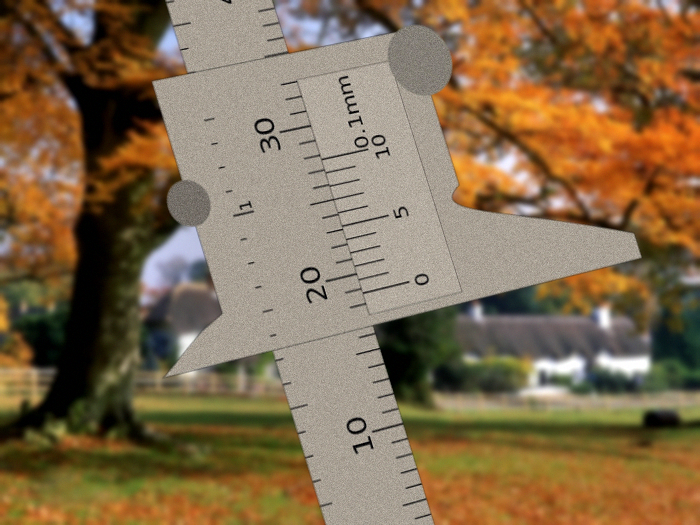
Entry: 18.7; mm
